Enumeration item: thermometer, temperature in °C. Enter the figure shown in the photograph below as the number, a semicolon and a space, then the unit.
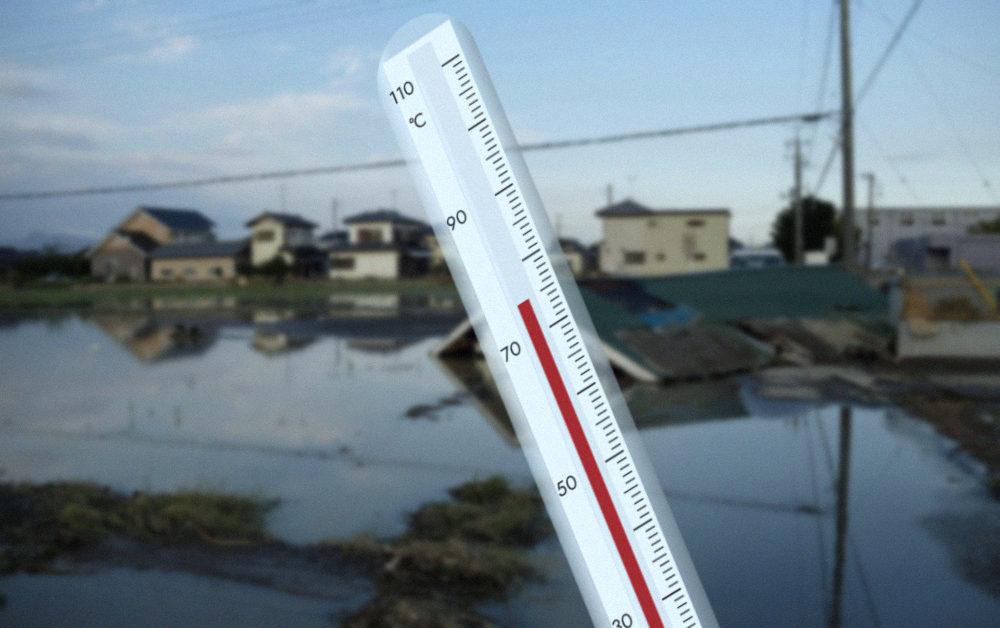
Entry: 75; °C
